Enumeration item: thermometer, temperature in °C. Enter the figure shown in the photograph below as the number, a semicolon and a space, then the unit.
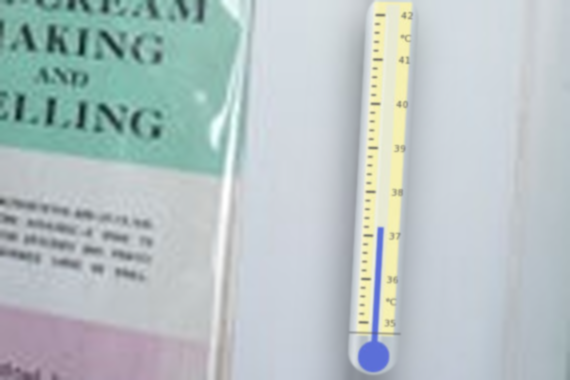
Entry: 37.2; °C
